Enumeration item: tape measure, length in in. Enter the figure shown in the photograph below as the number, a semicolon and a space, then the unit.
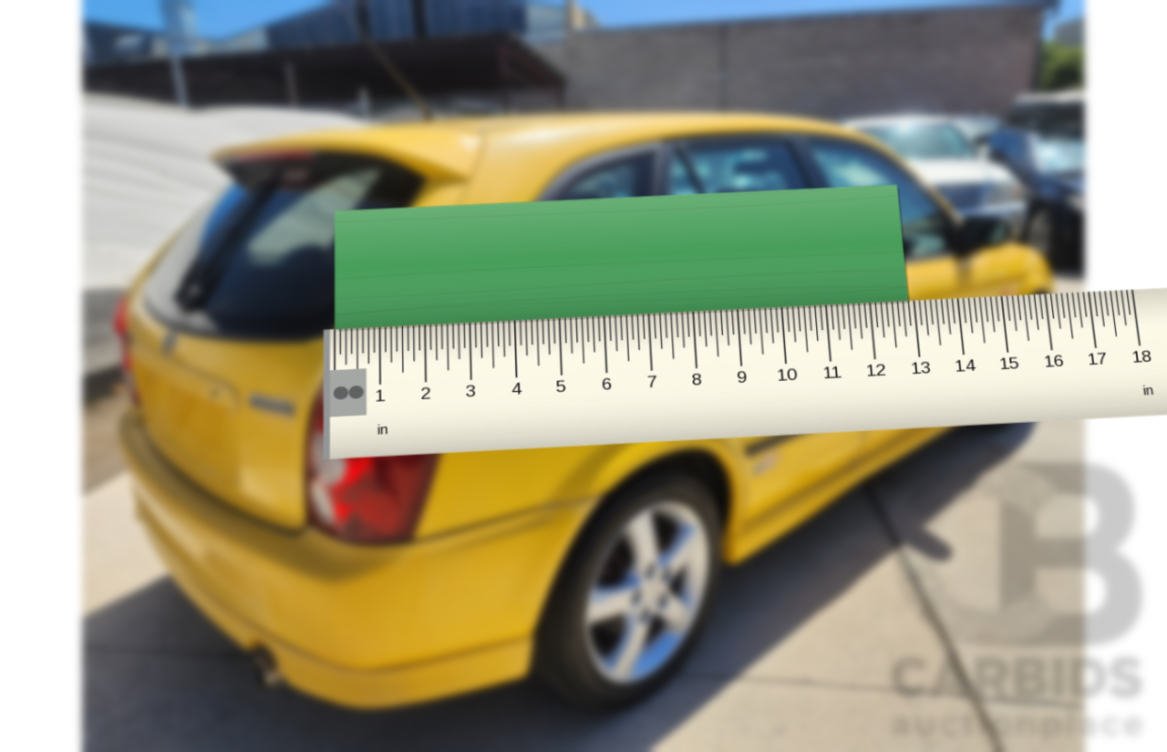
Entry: 12.875; in
